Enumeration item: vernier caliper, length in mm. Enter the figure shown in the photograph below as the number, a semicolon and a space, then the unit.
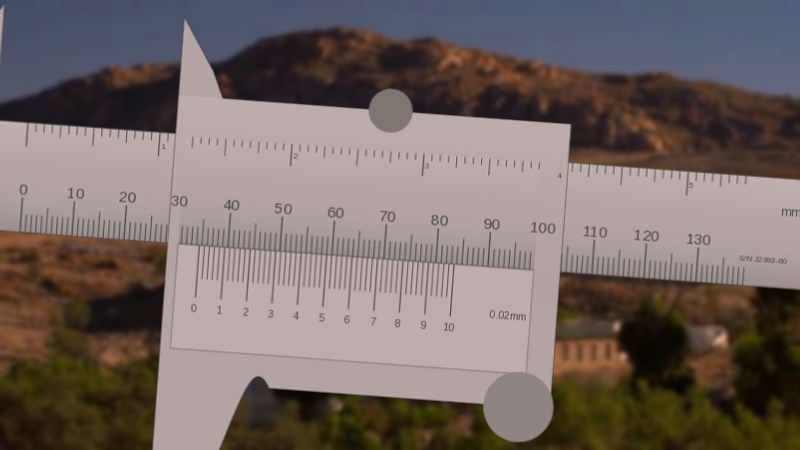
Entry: 34.5; mm
